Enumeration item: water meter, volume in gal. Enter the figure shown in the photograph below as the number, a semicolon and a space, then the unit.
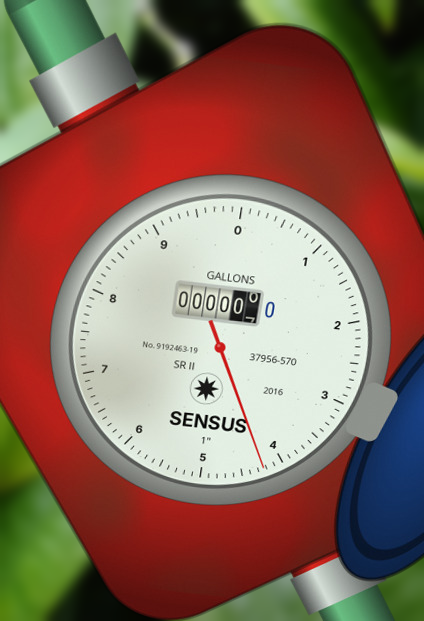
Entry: 64.2; gal
